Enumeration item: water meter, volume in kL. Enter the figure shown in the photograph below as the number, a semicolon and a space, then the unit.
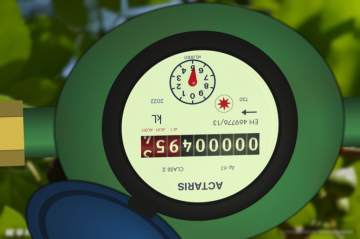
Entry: 4.9535; kL
